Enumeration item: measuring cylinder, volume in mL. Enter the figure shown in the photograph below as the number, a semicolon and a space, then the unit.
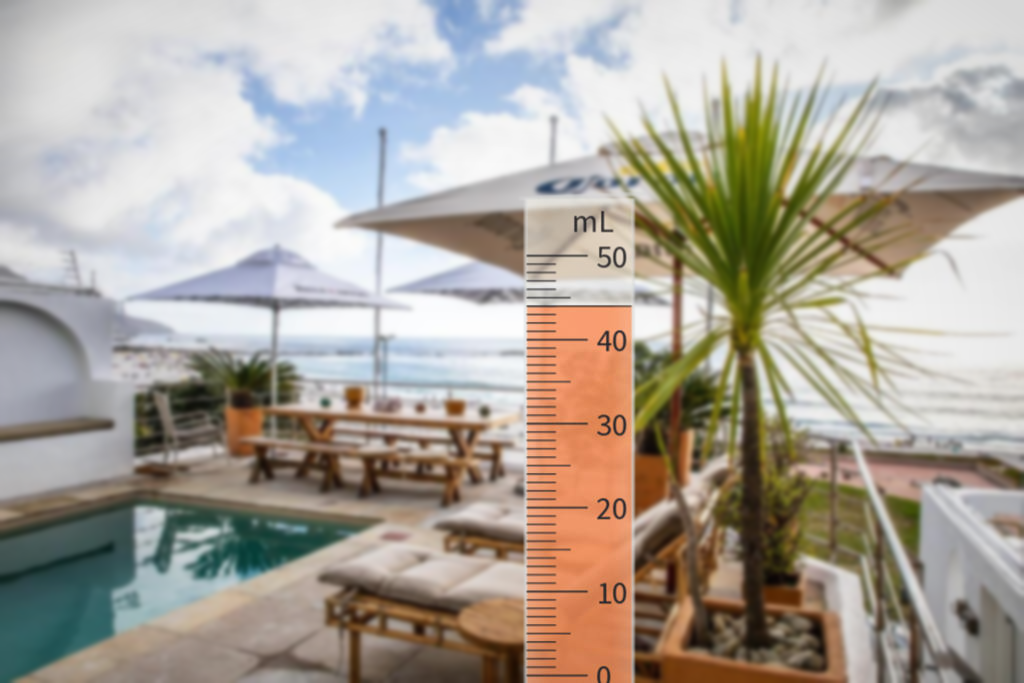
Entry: 44; mL
